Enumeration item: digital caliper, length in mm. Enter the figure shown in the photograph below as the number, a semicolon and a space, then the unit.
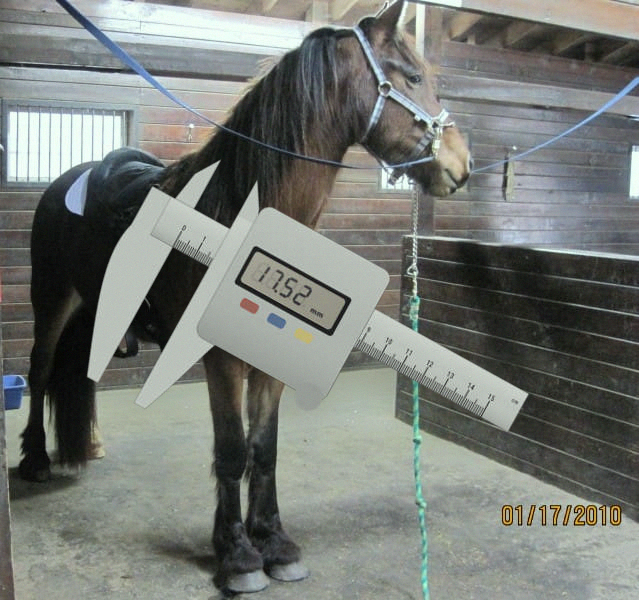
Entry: 17.52; mm
